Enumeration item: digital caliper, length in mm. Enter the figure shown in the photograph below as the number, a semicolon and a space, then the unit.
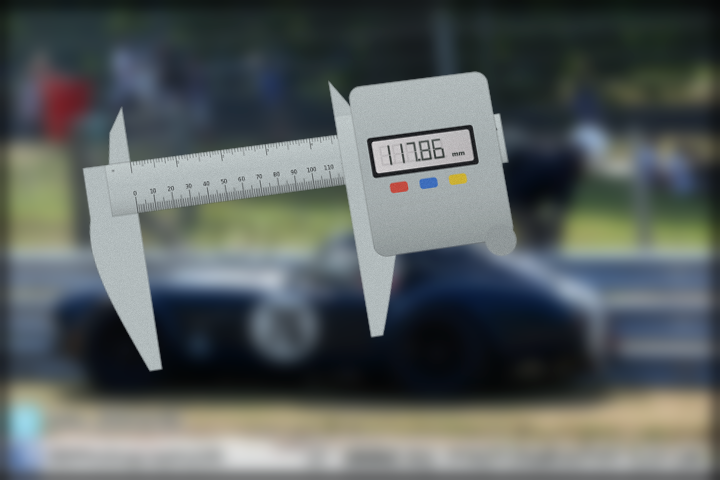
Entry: 117.86; mm
